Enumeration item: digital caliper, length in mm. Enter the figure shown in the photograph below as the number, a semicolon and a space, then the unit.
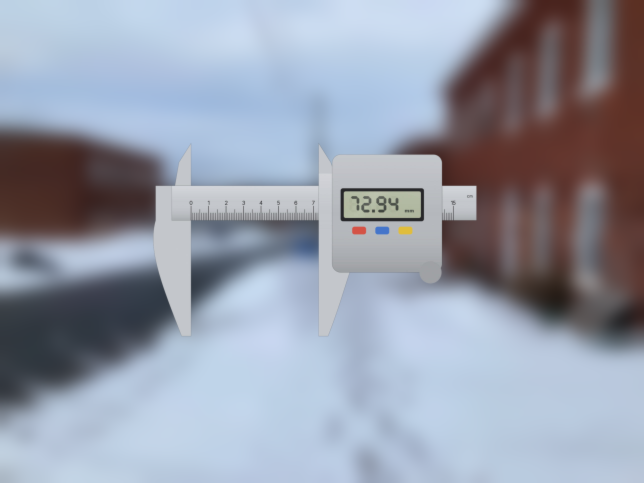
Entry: 72.94; mm
